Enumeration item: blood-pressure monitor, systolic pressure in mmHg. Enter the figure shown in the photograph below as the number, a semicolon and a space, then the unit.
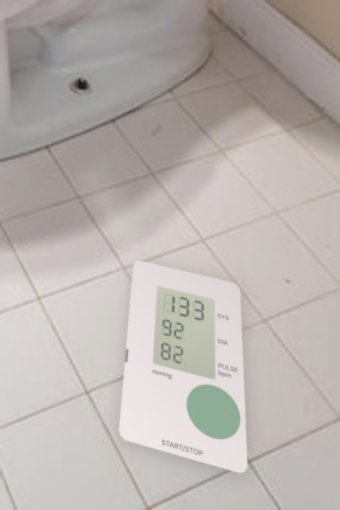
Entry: 133; mmHg
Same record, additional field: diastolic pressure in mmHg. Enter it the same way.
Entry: 92; mmHg
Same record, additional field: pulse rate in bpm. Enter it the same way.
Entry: 82; bpm
